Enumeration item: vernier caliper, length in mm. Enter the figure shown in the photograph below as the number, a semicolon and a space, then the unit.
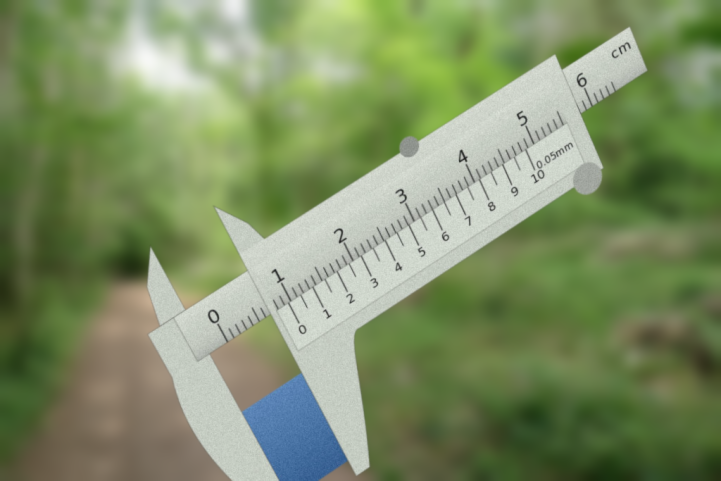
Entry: 9.6; mm
